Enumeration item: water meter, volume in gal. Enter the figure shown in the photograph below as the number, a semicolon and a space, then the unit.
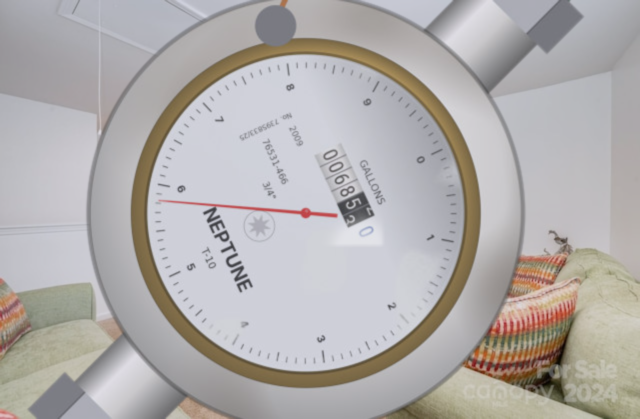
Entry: 68525.8; gal
